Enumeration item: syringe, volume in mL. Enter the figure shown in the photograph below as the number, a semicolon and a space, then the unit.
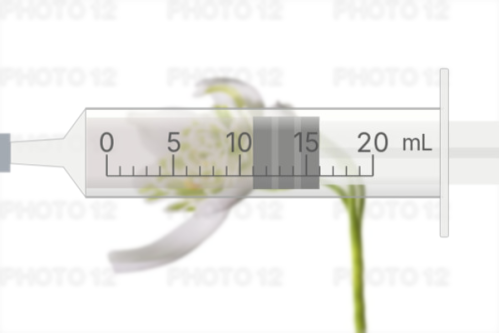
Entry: 11; mL
